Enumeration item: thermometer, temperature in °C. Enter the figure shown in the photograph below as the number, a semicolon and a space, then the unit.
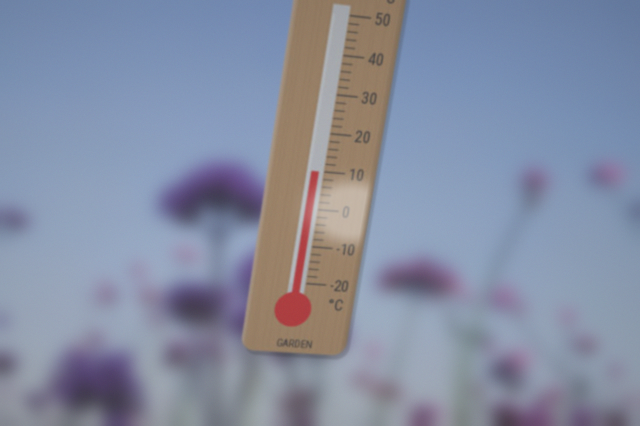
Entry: 10; °C
